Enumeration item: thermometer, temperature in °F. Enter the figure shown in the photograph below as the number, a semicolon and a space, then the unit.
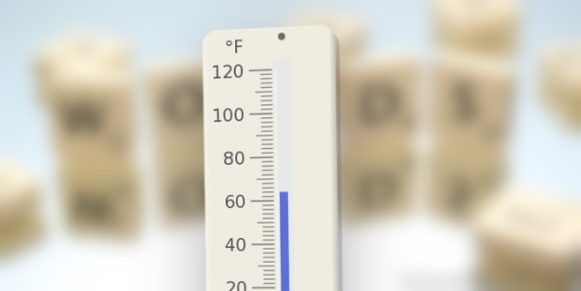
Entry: 64; °F
